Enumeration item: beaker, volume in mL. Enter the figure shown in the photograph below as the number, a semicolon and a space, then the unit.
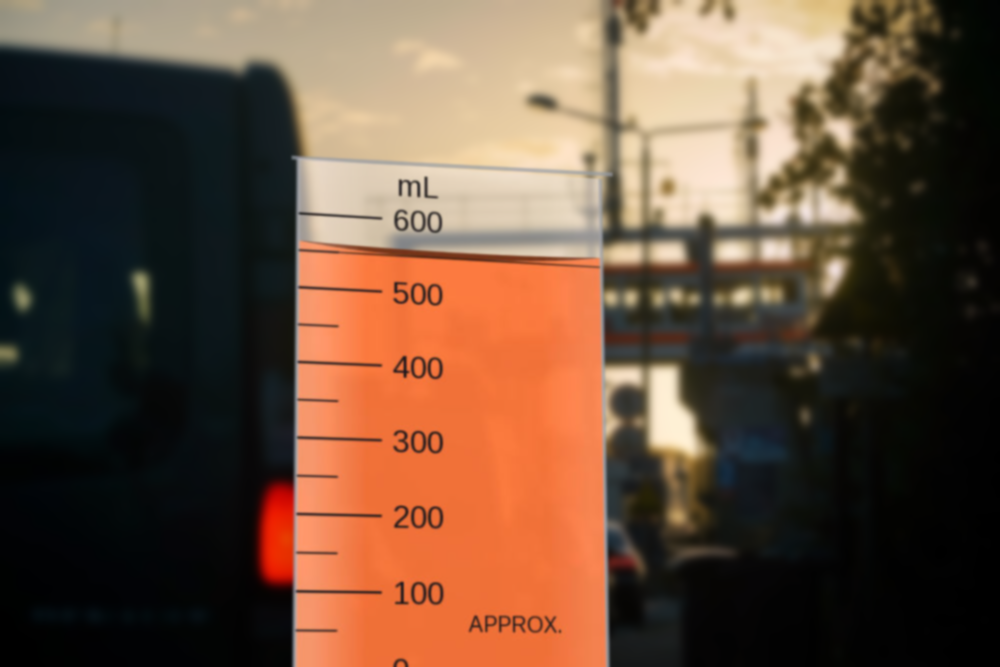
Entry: 550; mL
